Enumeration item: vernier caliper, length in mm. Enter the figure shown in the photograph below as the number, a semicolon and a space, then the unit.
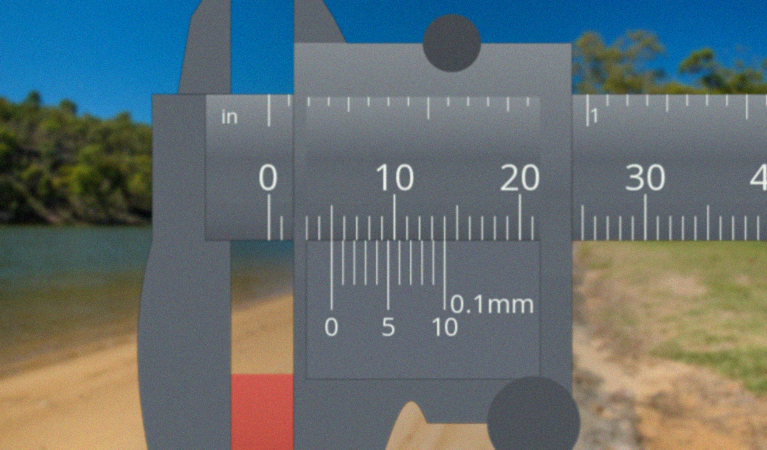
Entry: 5.0; mm
